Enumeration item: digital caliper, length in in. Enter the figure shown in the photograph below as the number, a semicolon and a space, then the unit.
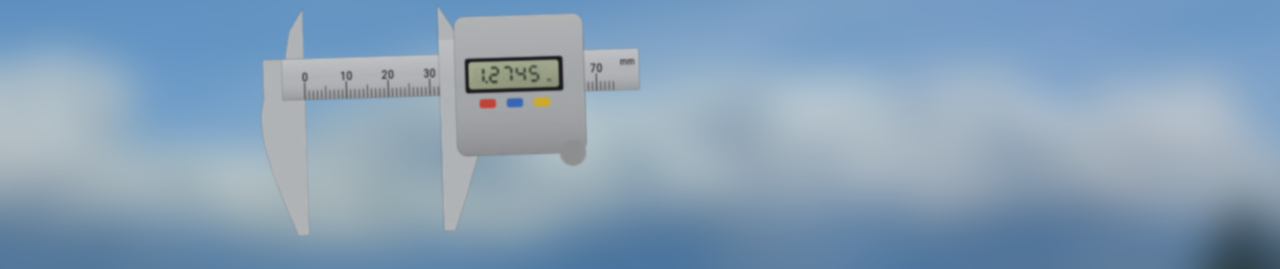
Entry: 1.2745; in
